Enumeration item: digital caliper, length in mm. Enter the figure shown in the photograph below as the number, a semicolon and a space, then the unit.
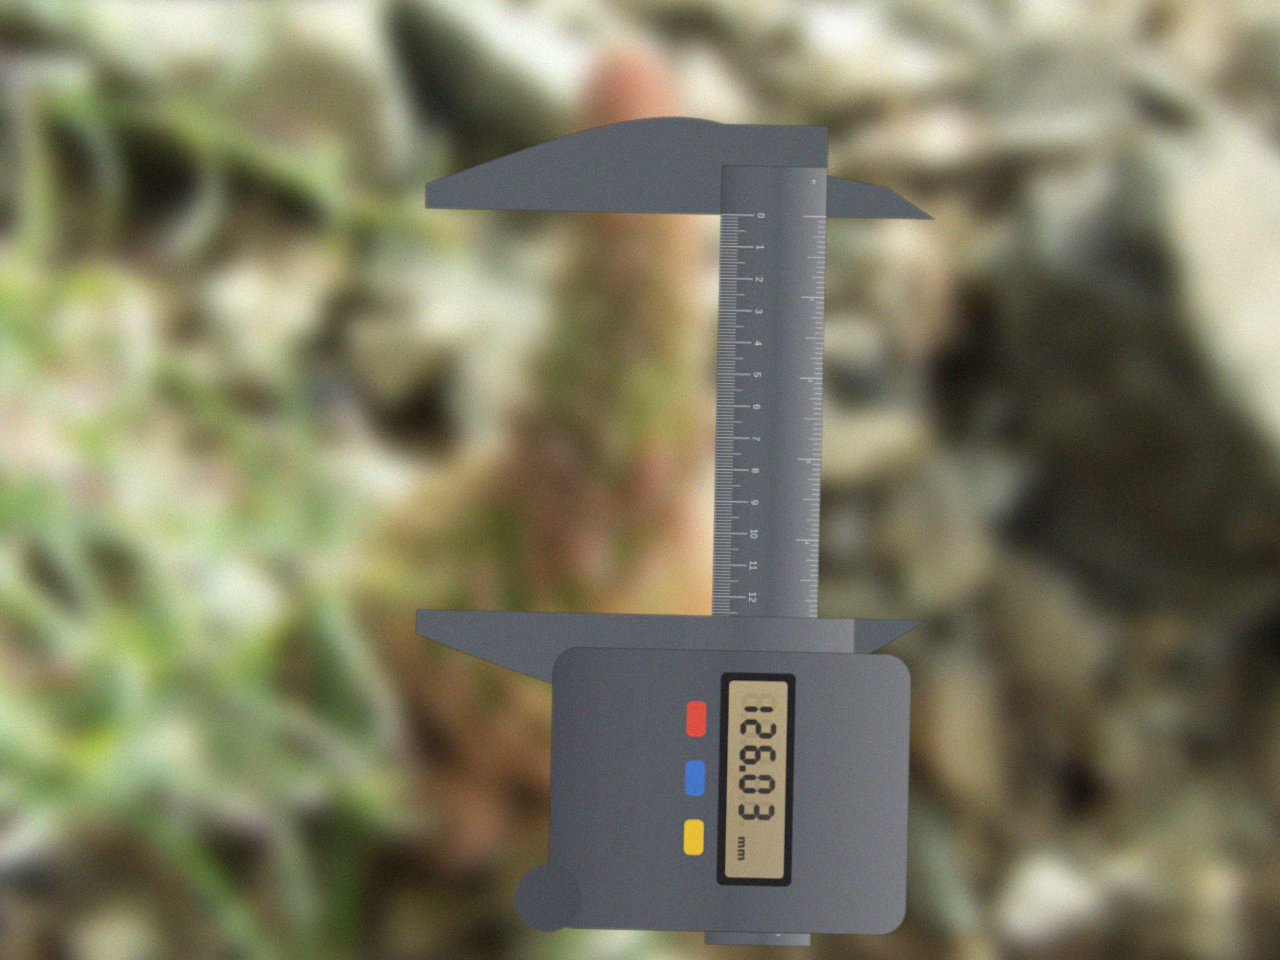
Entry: 126.03; mm
